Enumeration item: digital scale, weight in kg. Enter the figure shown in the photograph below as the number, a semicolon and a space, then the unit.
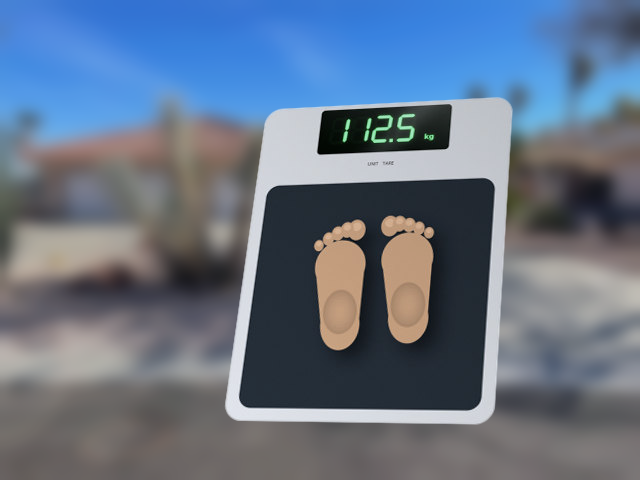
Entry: 112.5; kg
